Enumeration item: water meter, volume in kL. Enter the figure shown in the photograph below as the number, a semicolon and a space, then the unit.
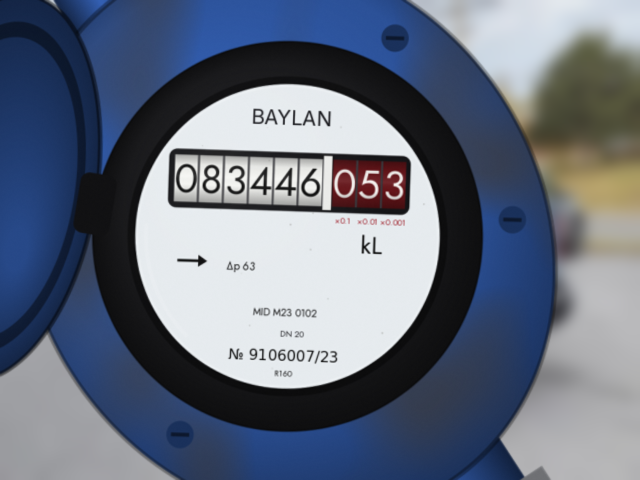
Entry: 83446.053; kL
